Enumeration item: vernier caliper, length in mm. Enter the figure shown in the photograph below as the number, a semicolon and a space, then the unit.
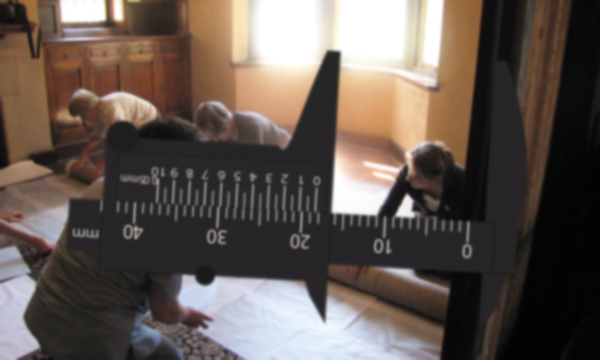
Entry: 18.4; mm
